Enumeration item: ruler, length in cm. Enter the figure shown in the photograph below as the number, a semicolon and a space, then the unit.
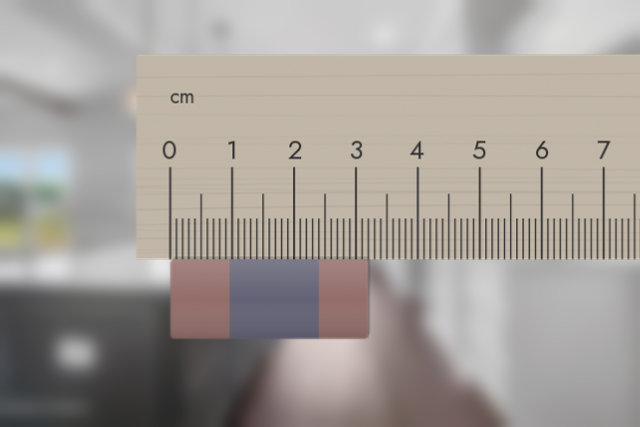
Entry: 3.2; cm
